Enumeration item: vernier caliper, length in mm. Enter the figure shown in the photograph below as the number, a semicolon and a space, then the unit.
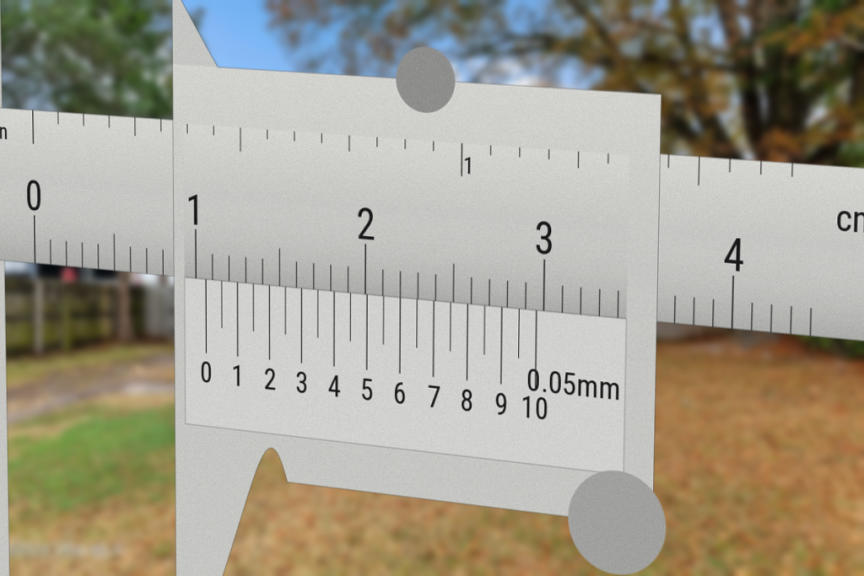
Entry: 10.6; mm
